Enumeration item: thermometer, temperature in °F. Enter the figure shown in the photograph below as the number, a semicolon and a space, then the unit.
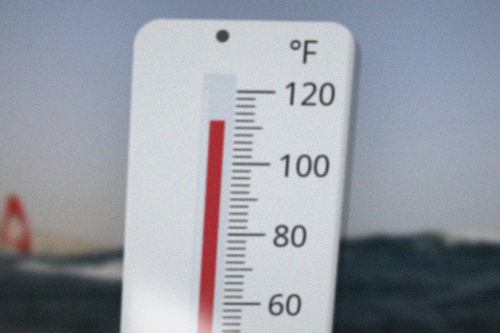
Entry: 112; °F
